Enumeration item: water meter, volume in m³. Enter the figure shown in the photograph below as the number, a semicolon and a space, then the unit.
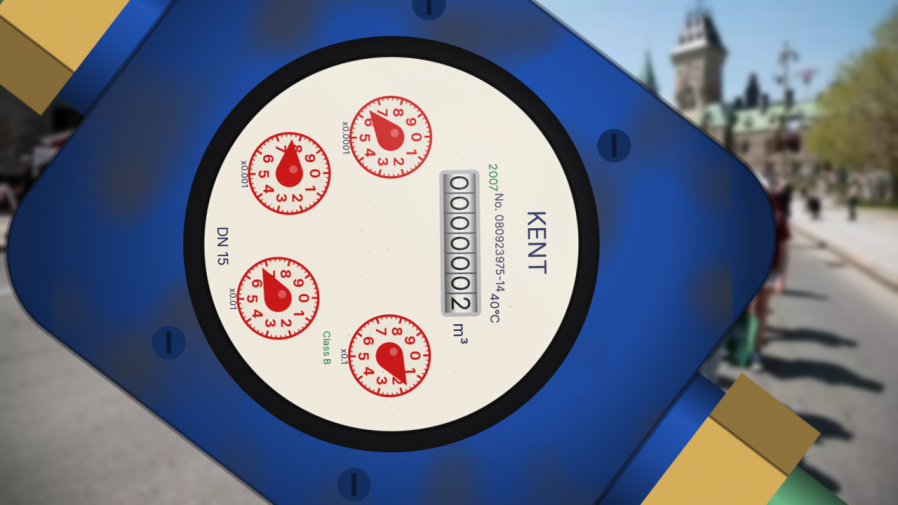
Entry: 2.1676; m³
